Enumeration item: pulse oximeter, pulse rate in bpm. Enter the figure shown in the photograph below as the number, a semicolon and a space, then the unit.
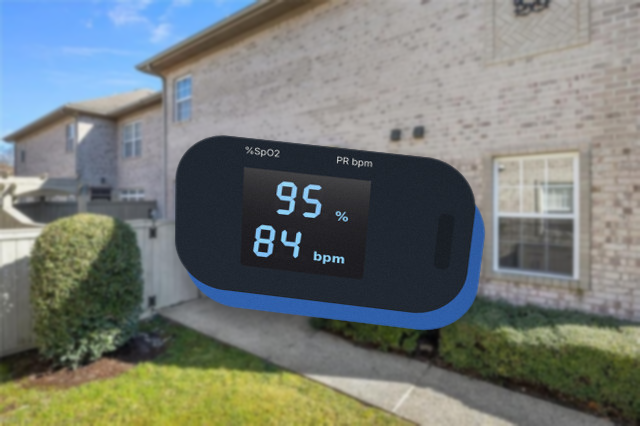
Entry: 84; bpm
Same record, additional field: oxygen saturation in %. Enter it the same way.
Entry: 95; %
